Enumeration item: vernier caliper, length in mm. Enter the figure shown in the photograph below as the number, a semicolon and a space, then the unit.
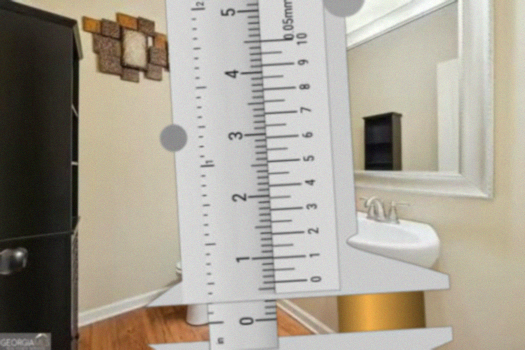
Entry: 6.0; mm
